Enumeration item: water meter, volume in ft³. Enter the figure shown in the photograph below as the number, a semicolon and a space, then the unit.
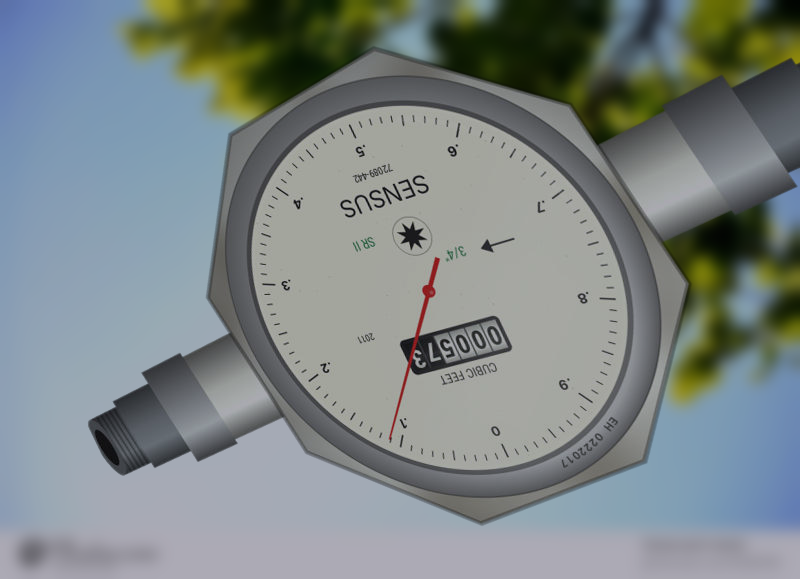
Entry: 573.11; ft³
